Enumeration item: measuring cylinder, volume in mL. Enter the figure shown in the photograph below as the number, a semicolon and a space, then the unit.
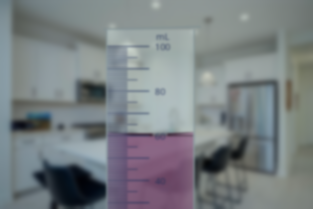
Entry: 60; mL
